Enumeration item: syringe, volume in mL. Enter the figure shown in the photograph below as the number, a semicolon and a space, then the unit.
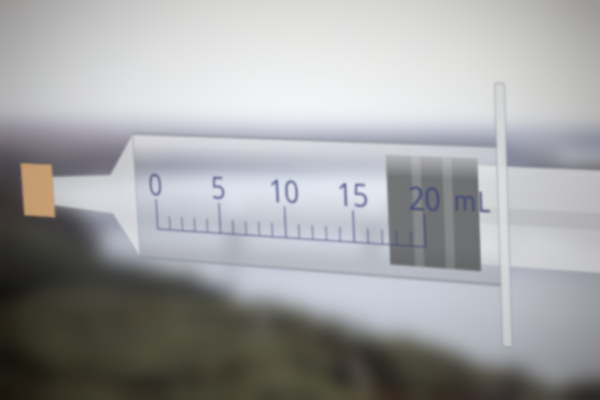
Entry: 17.5; mL
